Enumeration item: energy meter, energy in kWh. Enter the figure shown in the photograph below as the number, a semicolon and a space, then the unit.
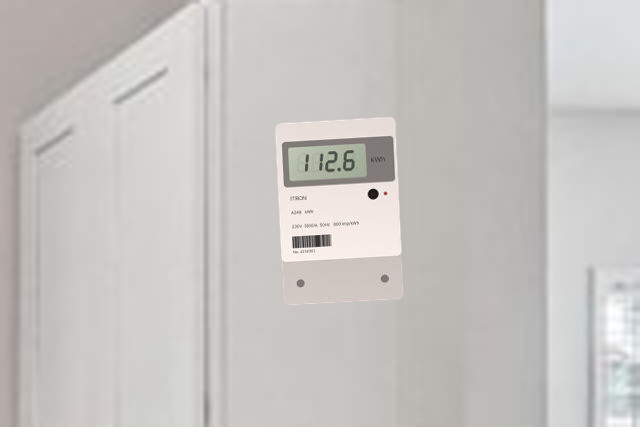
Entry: 112.6; kWh
